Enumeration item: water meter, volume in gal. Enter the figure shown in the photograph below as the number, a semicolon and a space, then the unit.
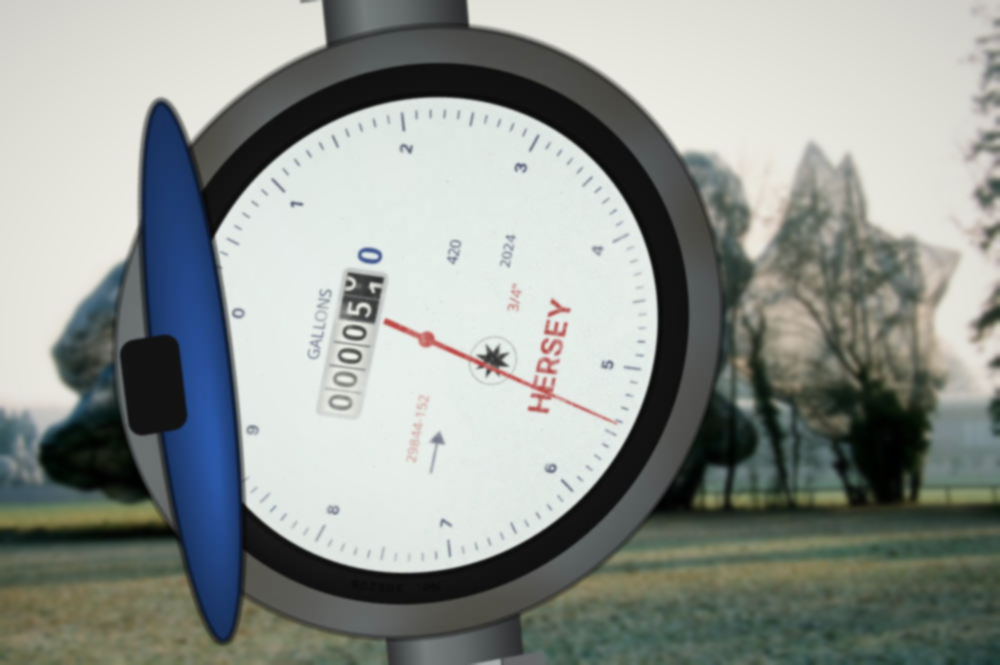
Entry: 505.4; gal
